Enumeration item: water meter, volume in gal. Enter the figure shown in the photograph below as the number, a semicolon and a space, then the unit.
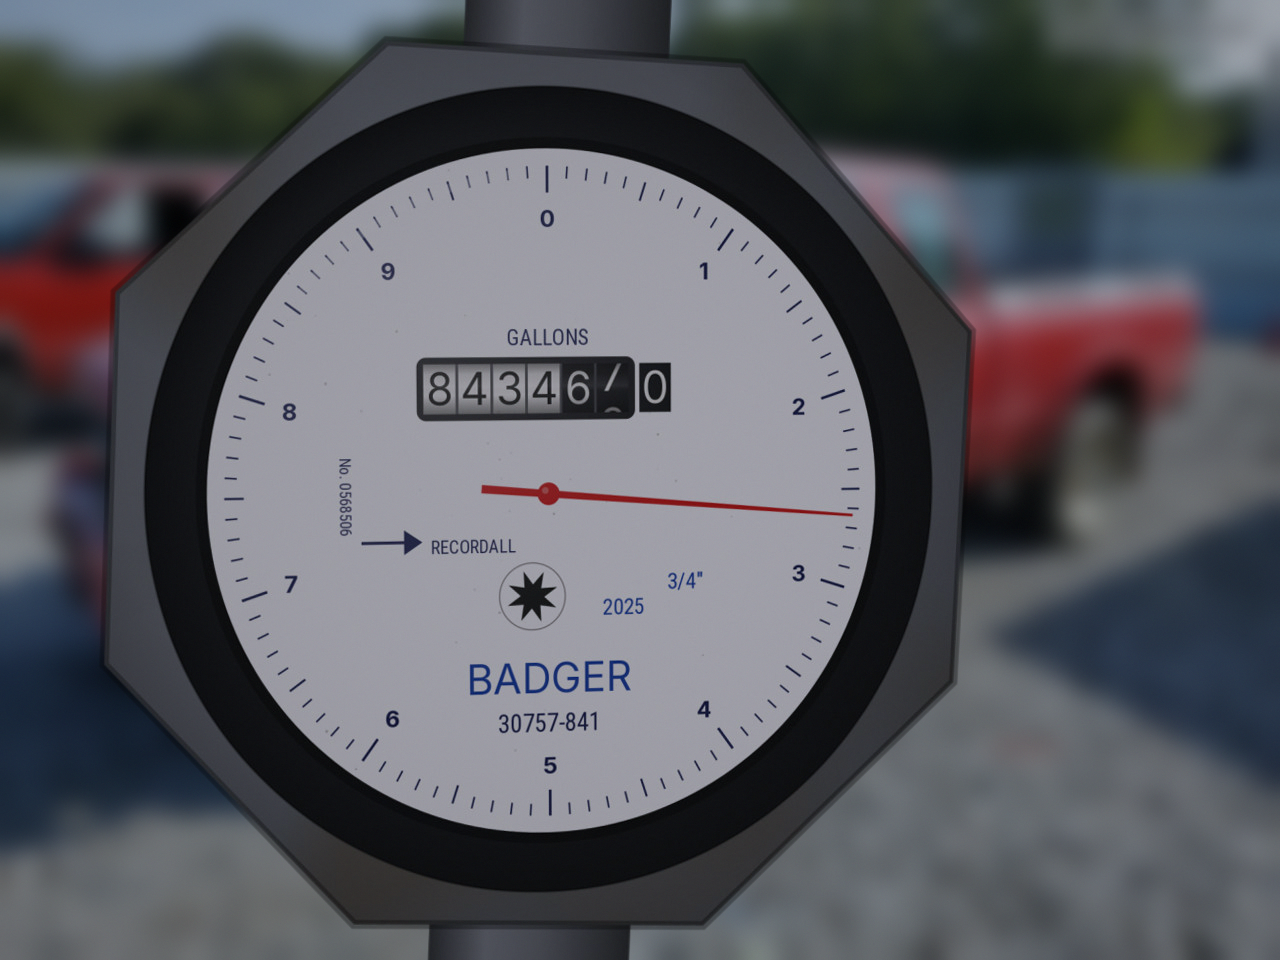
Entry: 8434672.6; gal
